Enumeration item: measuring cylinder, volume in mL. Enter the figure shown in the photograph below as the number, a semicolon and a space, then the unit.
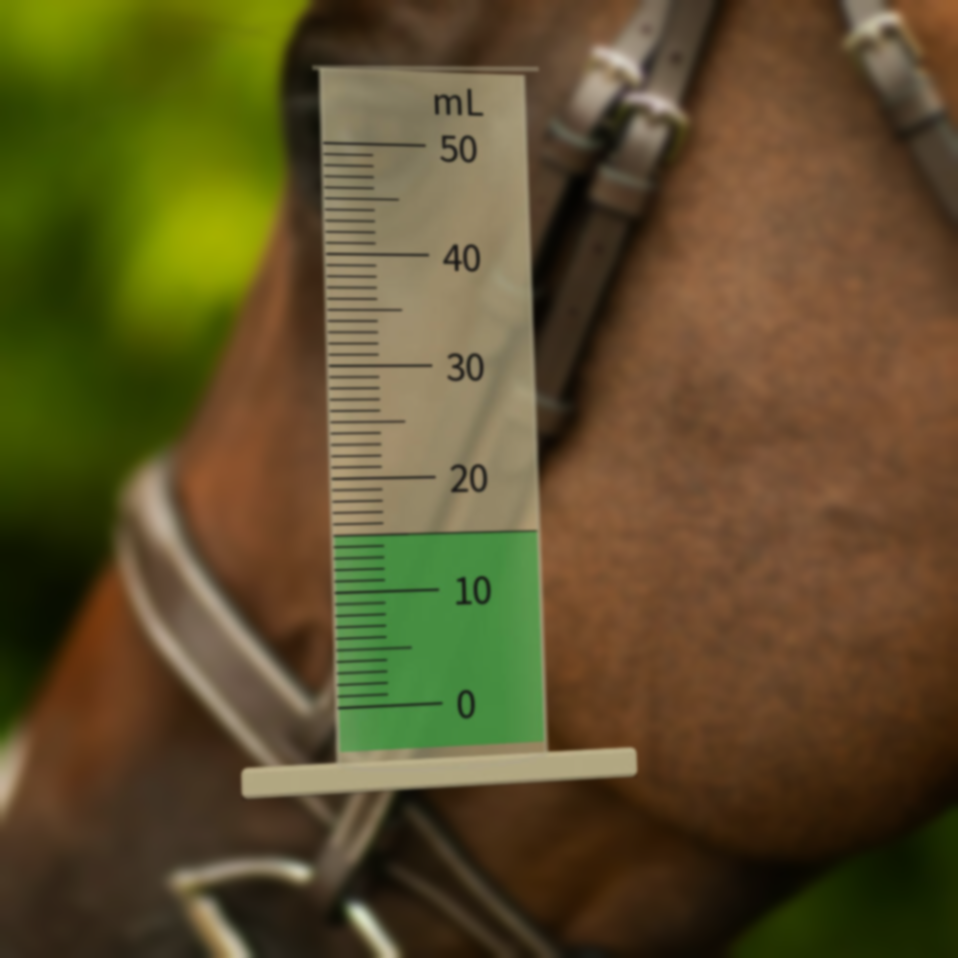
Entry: 15; mL
